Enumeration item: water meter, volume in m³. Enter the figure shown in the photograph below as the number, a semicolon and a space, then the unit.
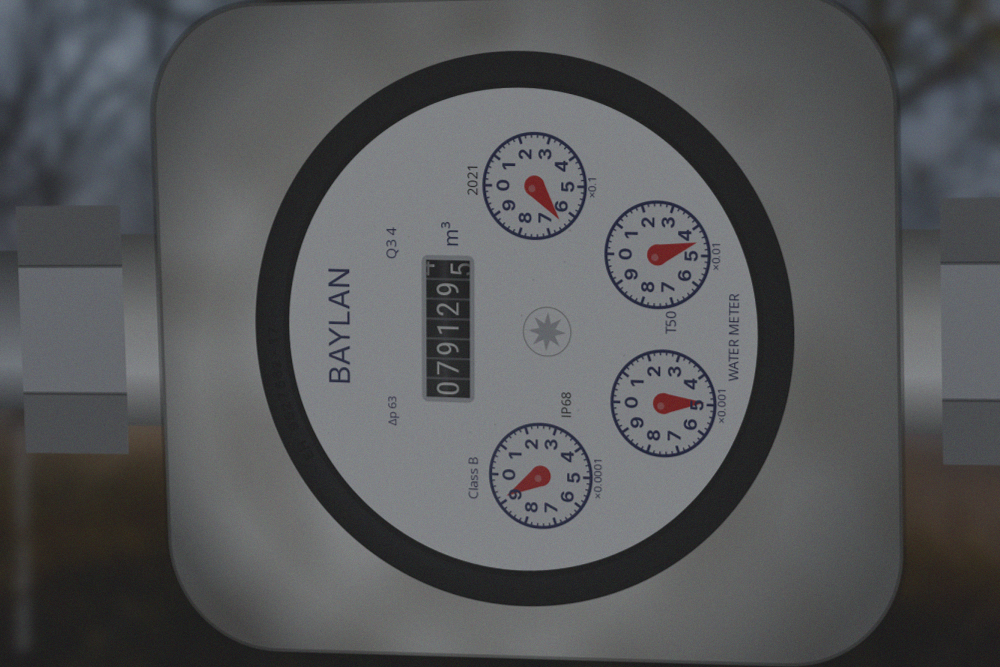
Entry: 791294.6449; m³
